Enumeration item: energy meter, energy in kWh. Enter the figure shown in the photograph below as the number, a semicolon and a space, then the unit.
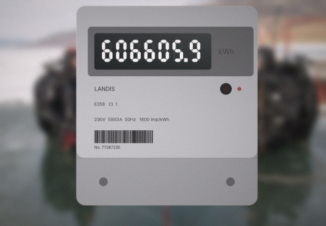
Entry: 606605.9; kWh
